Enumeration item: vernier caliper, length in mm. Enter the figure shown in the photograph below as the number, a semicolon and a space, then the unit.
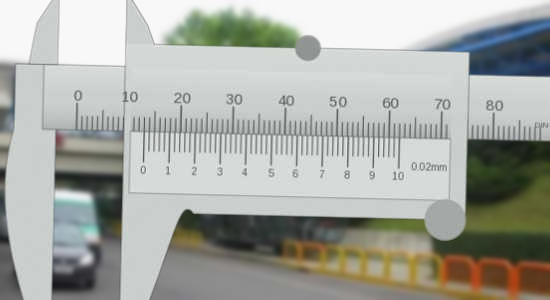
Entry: 13.0; mm
